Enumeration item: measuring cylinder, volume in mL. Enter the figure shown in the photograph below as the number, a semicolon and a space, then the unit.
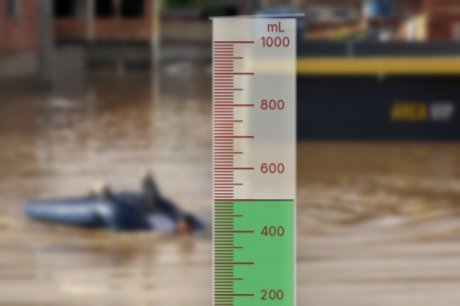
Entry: 500; mL
